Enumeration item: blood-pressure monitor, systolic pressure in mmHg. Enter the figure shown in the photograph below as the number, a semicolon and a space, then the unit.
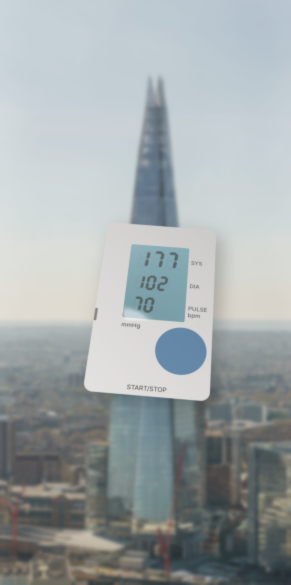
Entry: 177; mmHg
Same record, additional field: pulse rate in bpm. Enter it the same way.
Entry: 70; bpm
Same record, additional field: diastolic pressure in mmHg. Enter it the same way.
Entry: 102; mmHg
